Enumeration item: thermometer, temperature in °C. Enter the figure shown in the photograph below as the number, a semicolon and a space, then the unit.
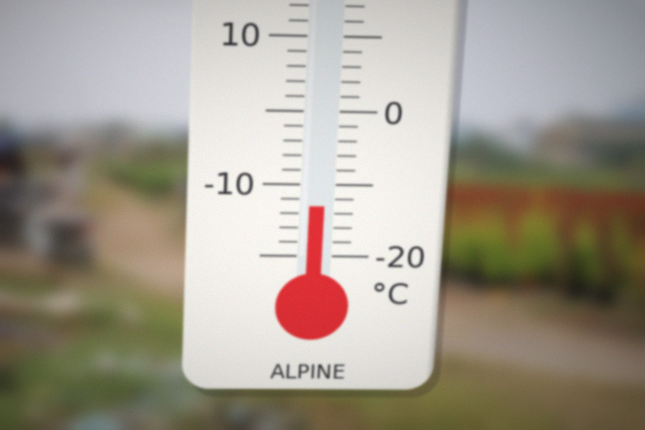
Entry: -13; °C
